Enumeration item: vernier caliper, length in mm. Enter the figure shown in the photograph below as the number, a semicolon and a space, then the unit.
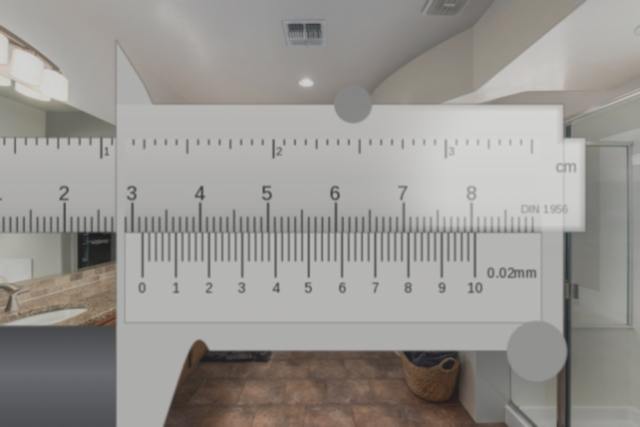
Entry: 31.5; mm
